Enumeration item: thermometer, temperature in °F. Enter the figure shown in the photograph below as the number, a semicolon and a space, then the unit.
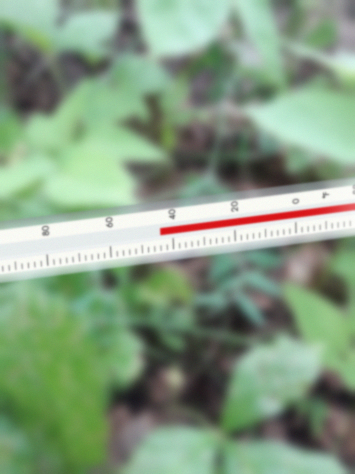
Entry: 44; °F
